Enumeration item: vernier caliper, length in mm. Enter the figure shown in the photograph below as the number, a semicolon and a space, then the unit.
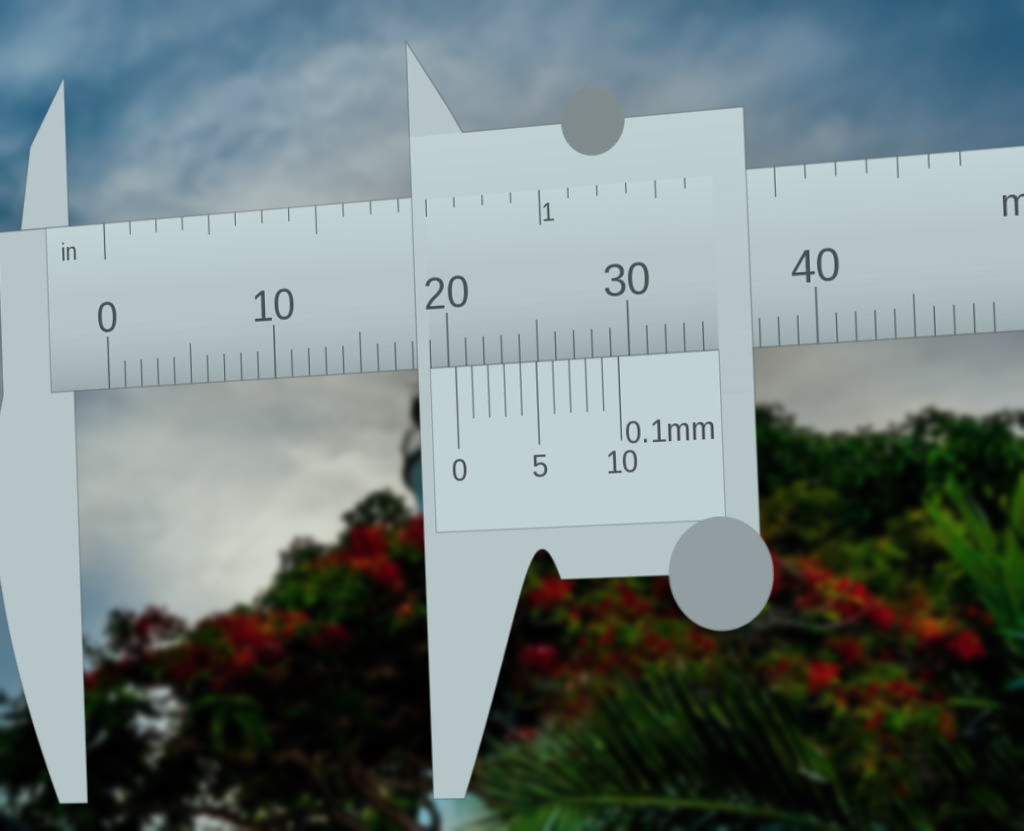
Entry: 20.4; mm
